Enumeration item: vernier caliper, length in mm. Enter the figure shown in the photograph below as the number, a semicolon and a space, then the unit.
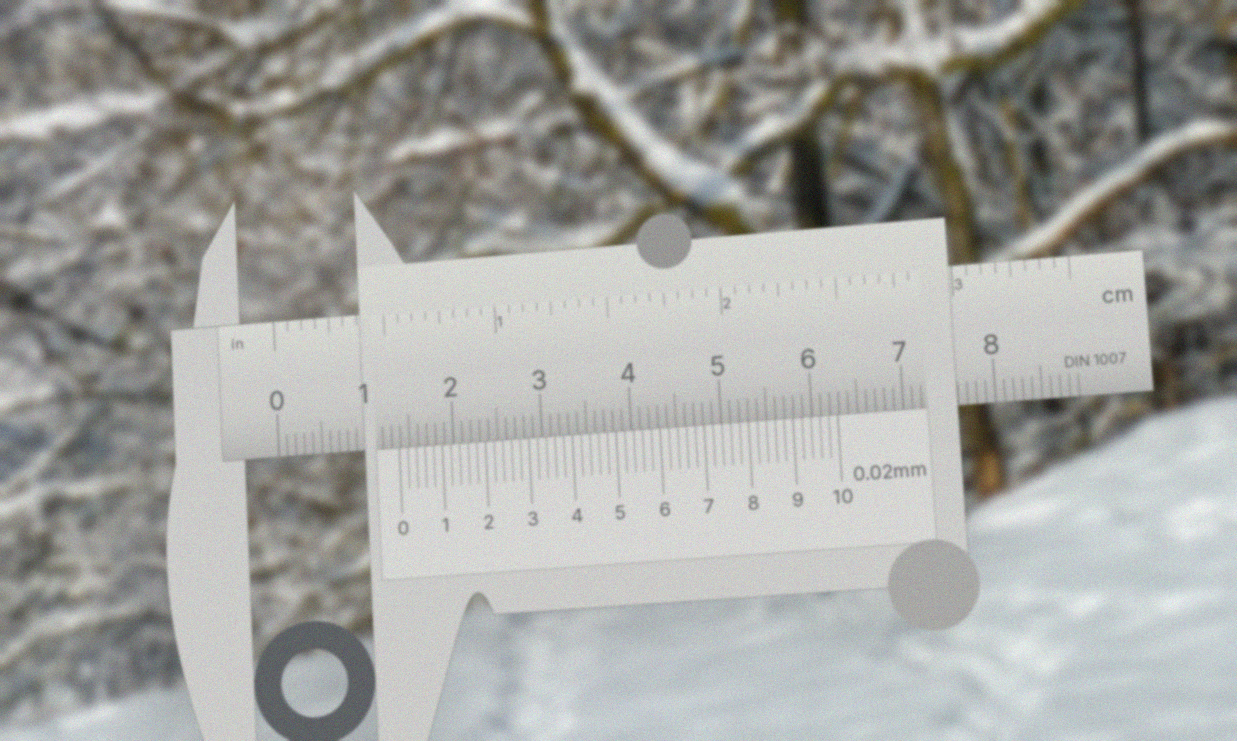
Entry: 13.8; mm
